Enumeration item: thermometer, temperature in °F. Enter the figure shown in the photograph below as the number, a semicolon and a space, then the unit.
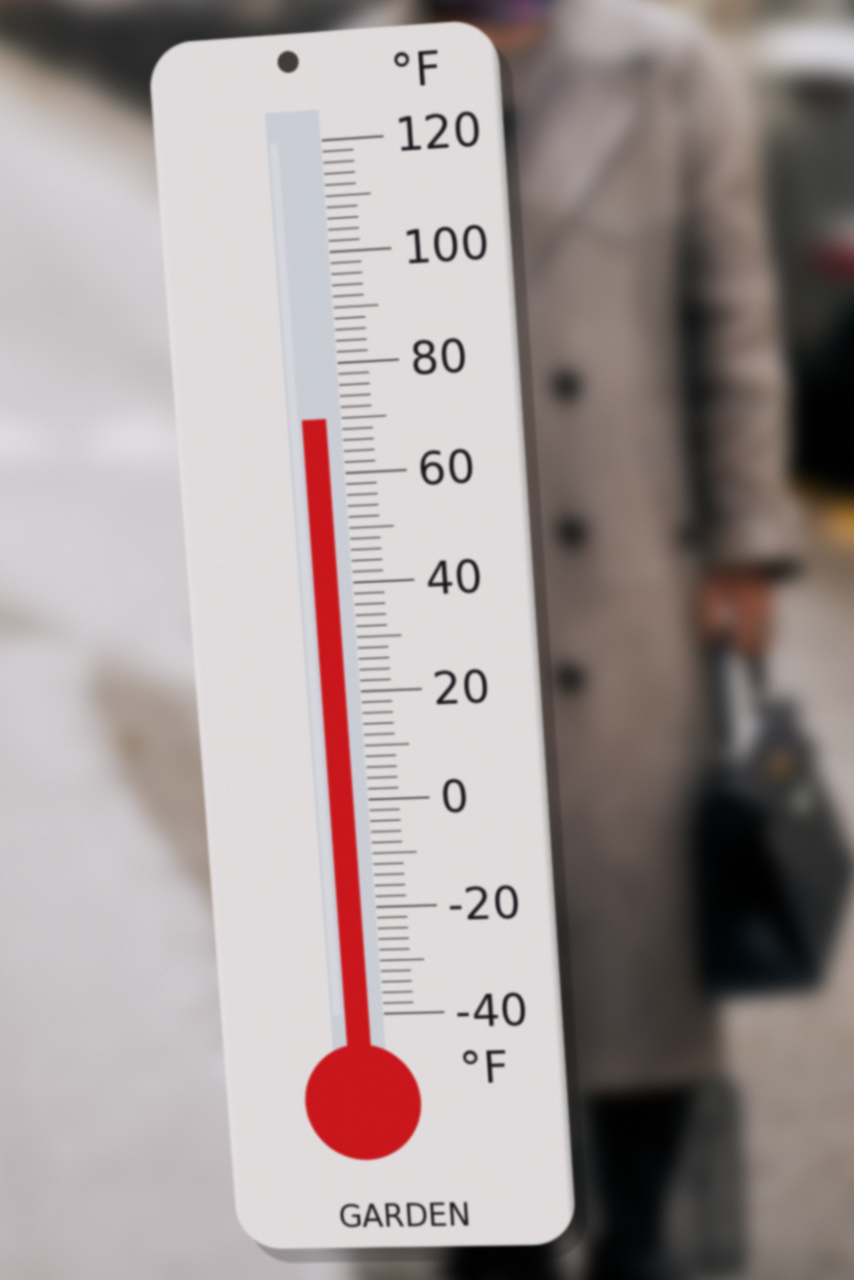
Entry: 70; °F
